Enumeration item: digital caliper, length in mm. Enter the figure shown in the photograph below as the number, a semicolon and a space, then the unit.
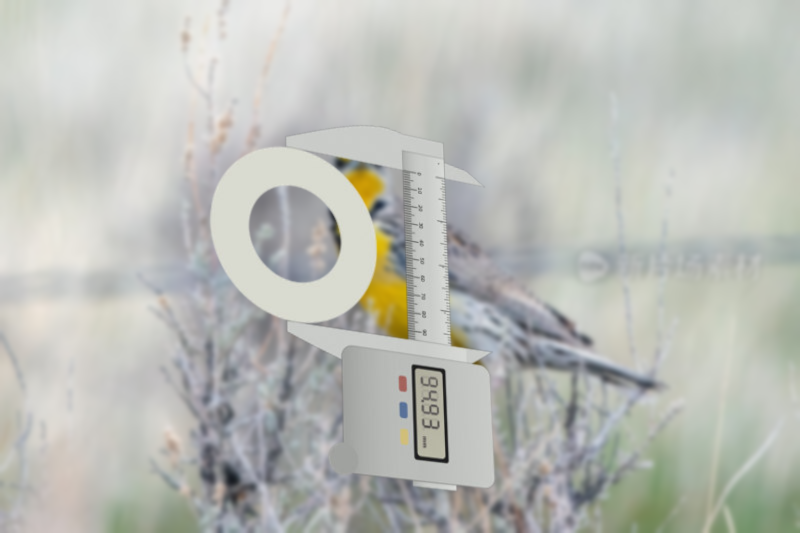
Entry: 94.93; mm
